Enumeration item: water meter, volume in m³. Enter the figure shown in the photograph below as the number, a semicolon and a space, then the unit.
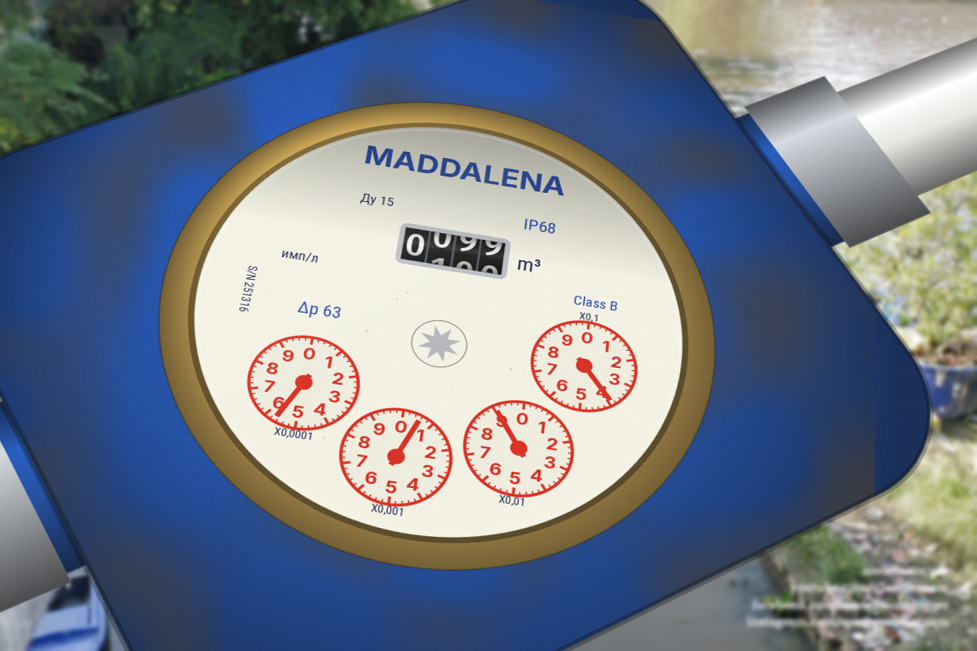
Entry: 99.3905; m³
